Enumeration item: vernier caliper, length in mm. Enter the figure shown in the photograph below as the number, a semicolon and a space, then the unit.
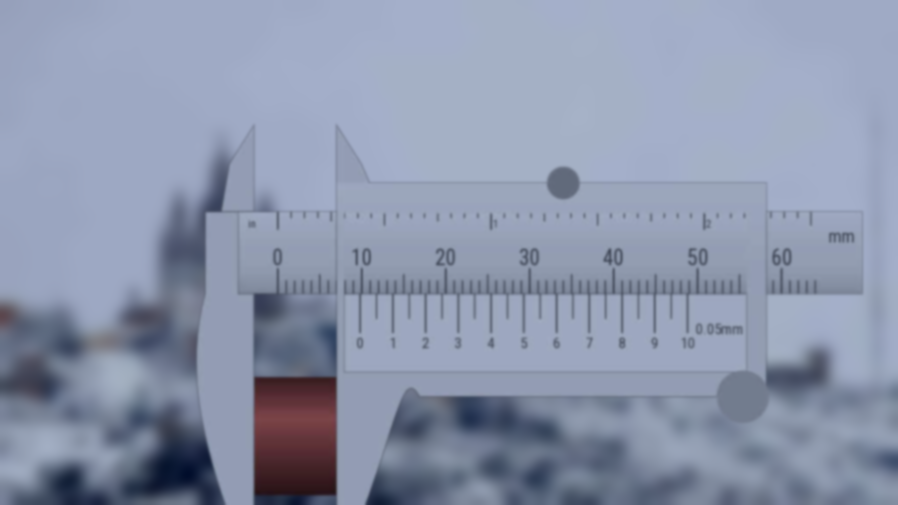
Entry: 9.8; mm
